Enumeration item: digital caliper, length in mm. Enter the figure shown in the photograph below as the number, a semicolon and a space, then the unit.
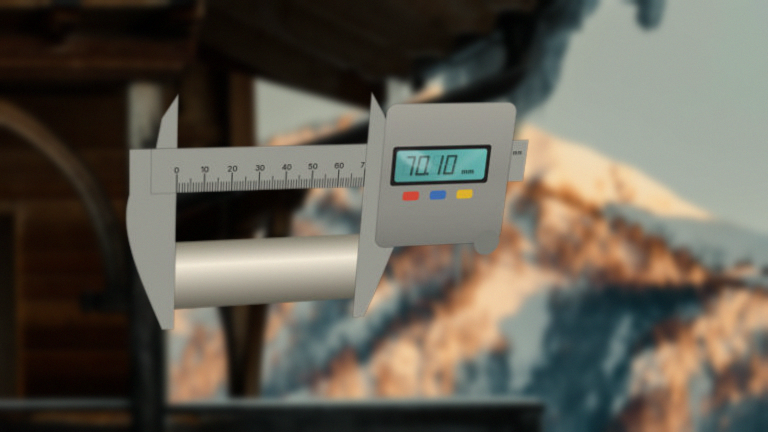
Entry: 70.10; mm
